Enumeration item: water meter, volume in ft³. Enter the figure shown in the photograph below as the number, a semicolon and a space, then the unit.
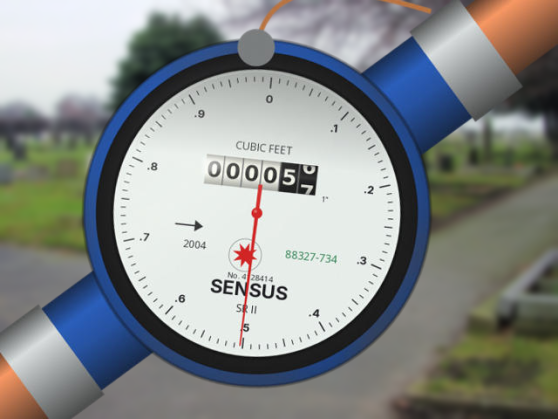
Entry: 56.50; ft³
